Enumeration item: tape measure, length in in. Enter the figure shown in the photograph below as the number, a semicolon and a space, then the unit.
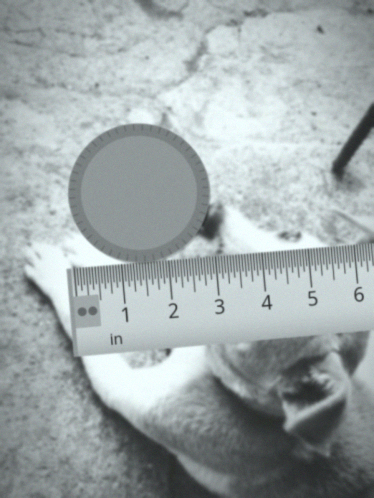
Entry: 3; in
